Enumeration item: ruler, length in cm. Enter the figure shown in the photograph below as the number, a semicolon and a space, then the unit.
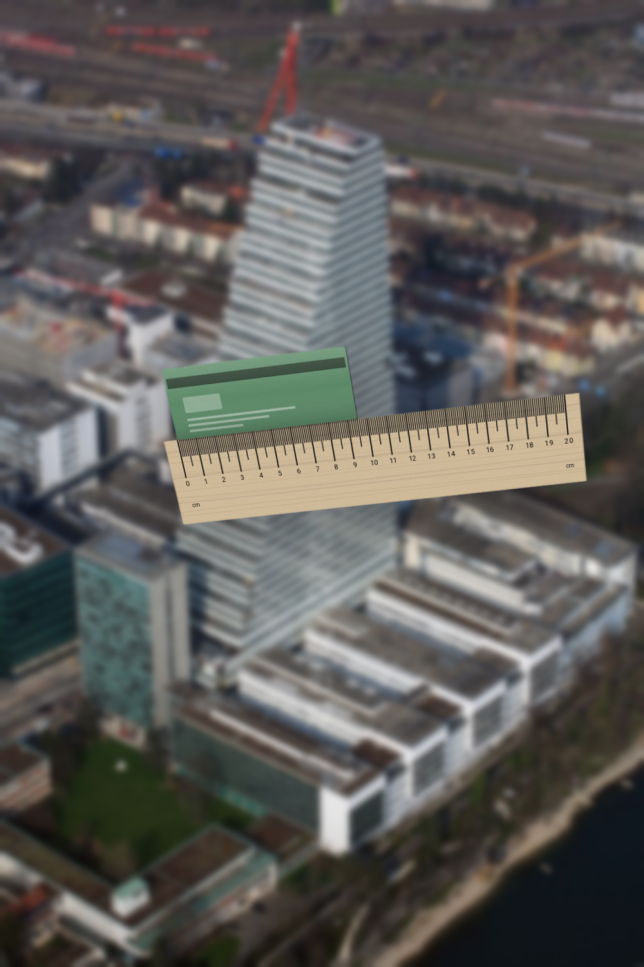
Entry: 9.5; cm
